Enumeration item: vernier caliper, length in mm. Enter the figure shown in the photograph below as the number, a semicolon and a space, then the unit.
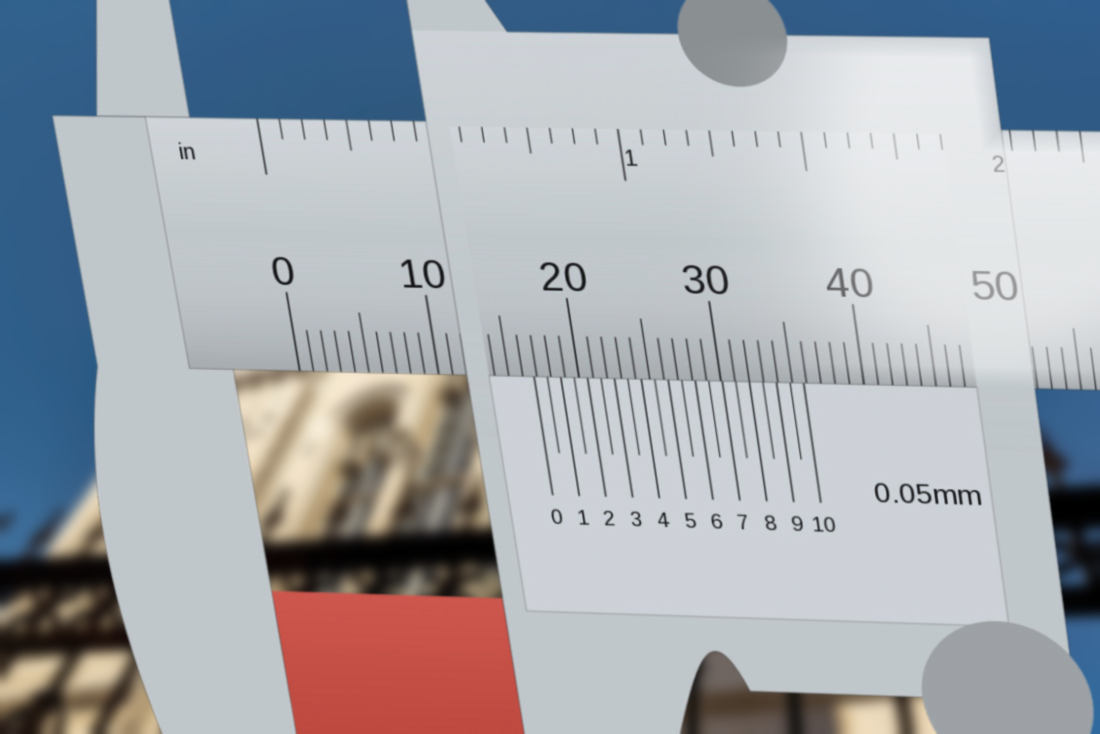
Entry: 16.8; mm
